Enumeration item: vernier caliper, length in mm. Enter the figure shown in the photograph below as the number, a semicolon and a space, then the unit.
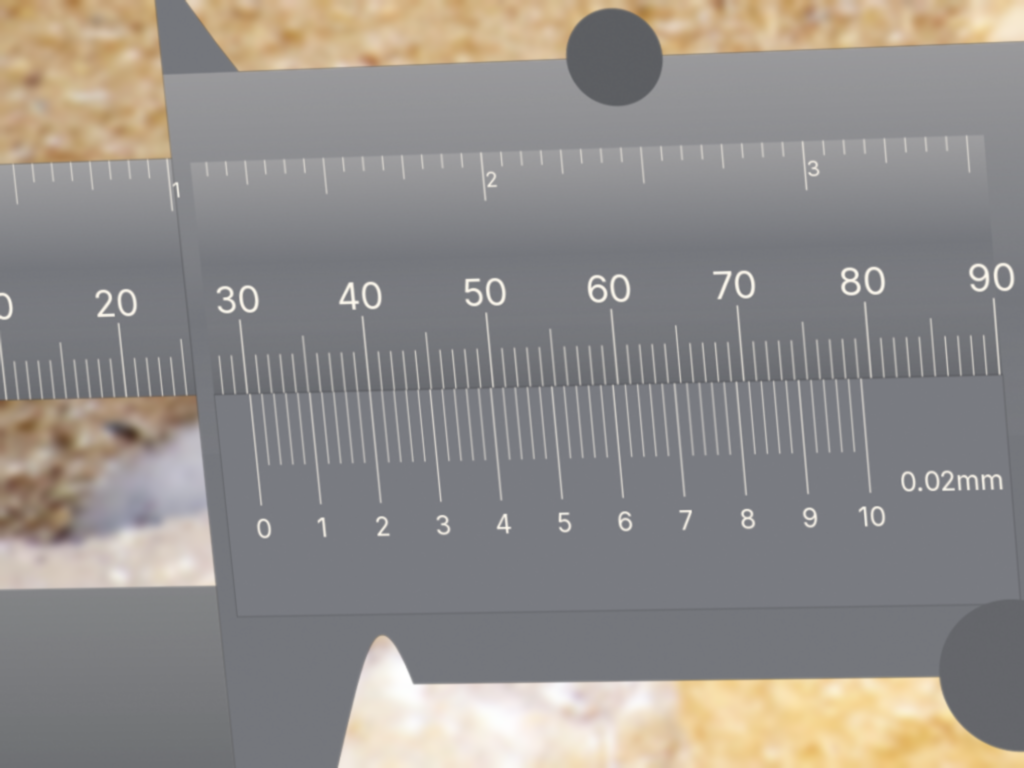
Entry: 30.2; mm
